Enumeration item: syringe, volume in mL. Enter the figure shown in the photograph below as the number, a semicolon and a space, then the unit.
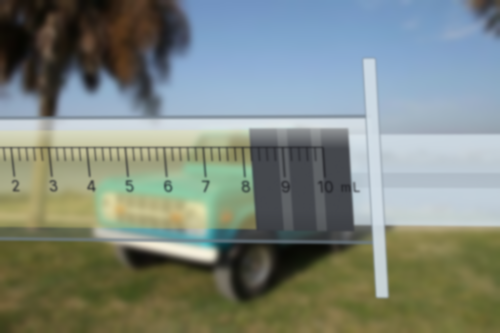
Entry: 8.2; mL
